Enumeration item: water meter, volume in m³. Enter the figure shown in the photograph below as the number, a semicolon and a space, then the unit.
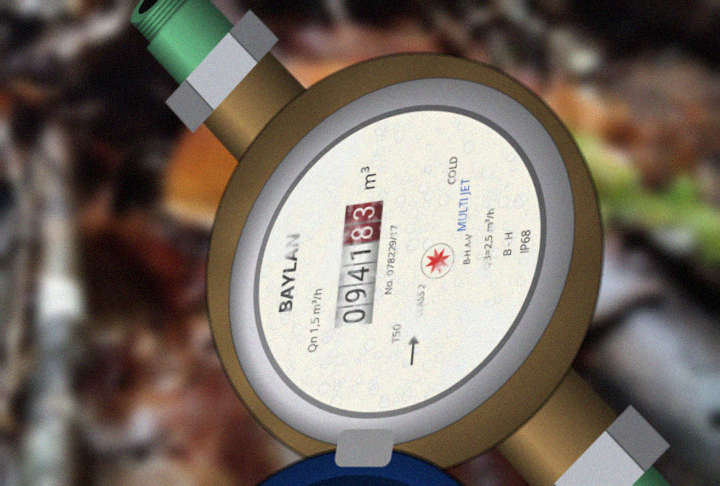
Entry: 941.83; m³
